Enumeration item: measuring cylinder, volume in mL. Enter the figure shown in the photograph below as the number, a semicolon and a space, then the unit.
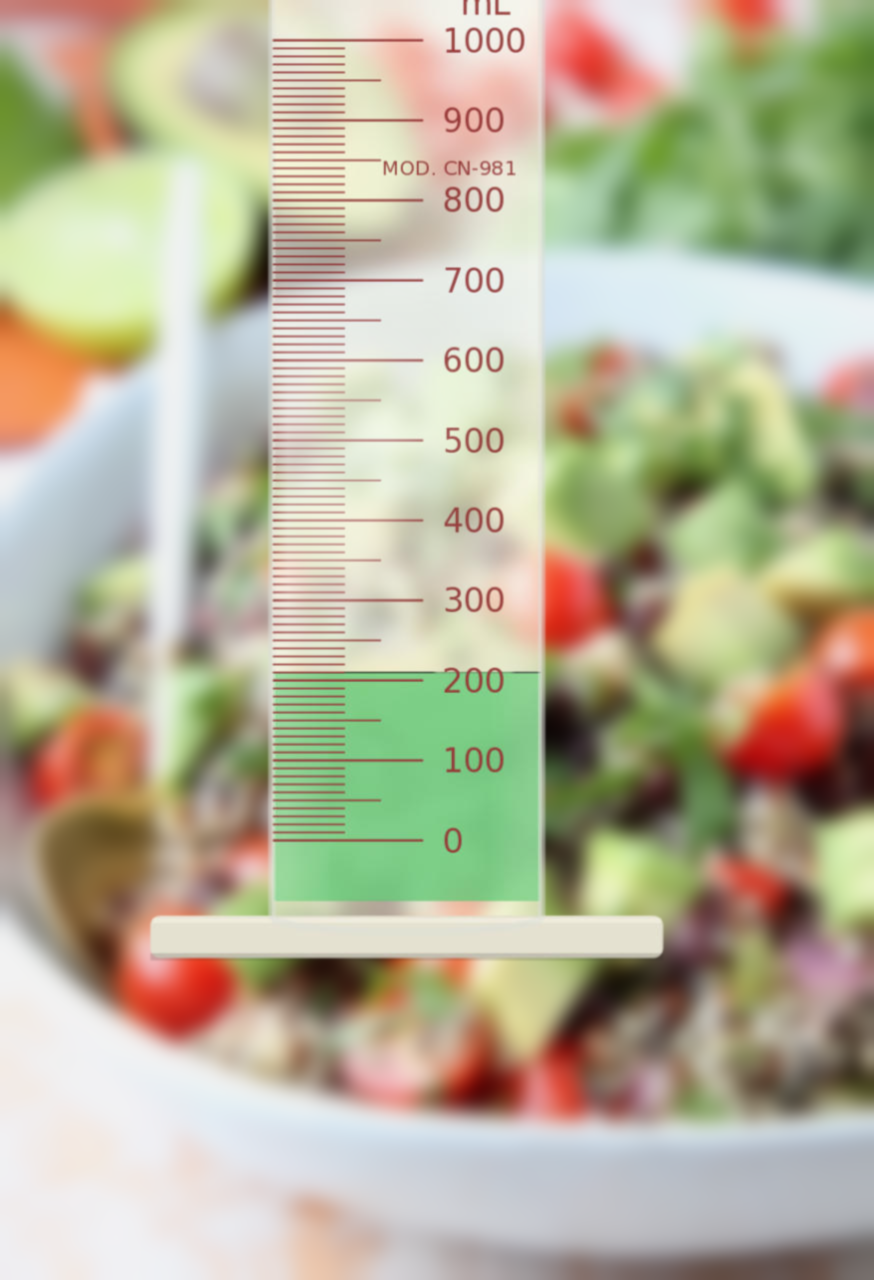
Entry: 210; mL
